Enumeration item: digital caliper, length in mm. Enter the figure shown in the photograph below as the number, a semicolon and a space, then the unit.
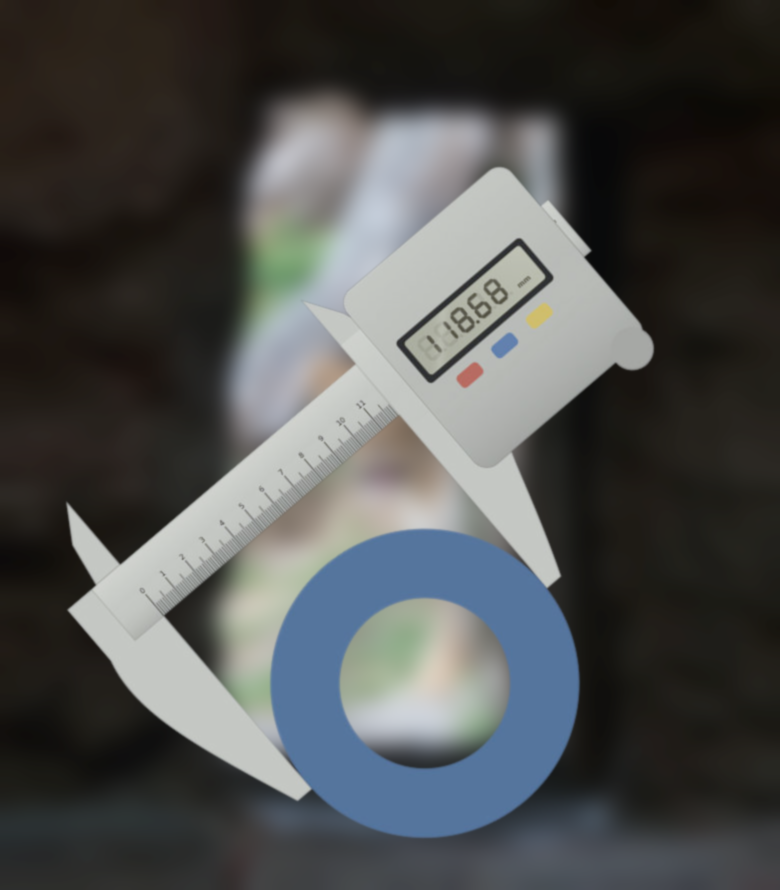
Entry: 118.68; mm
